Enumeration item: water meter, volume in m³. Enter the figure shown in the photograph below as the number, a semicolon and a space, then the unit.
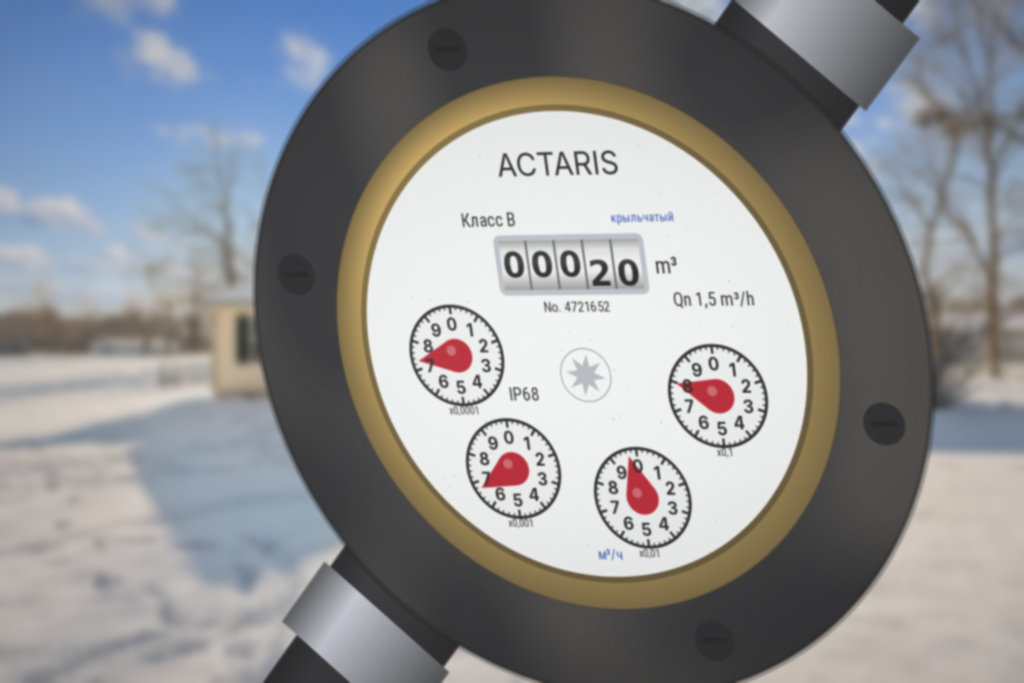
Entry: 19.7967; m³
